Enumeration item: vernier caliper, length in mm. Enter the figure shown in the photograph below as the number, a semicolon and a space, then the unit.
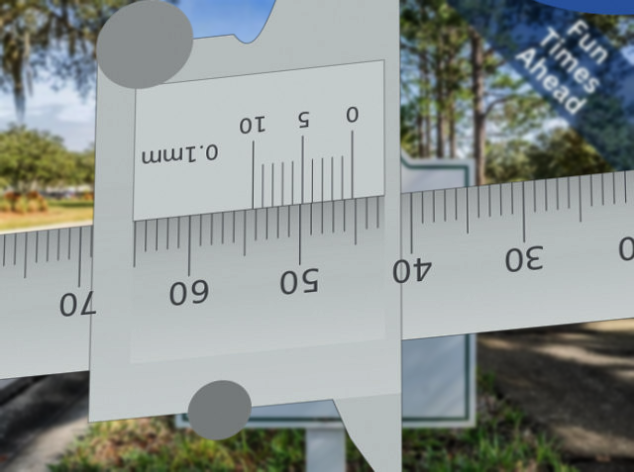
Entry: 45.3; mm
